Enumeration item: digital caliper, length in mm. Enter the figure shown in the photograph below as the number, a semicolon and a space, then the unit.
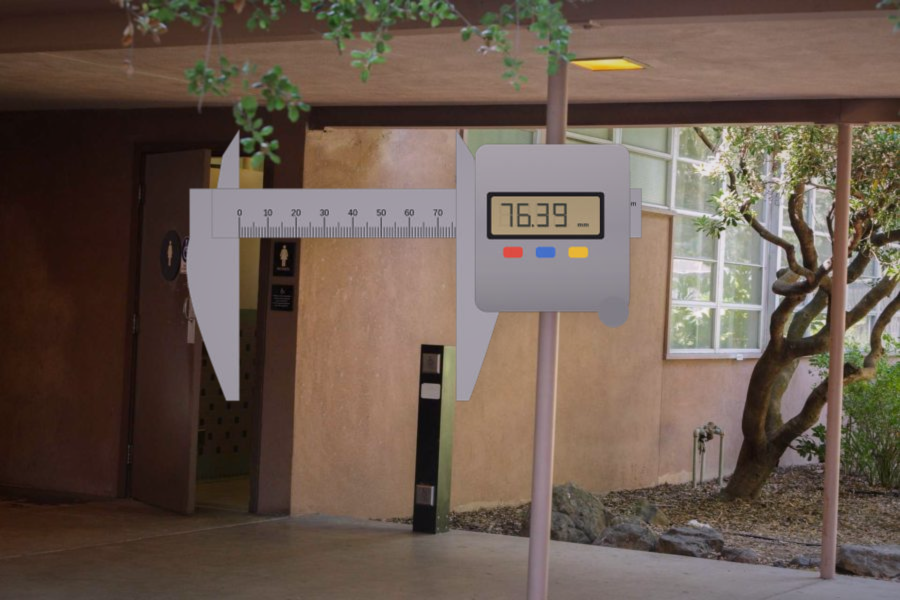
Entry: 76.39; mm
